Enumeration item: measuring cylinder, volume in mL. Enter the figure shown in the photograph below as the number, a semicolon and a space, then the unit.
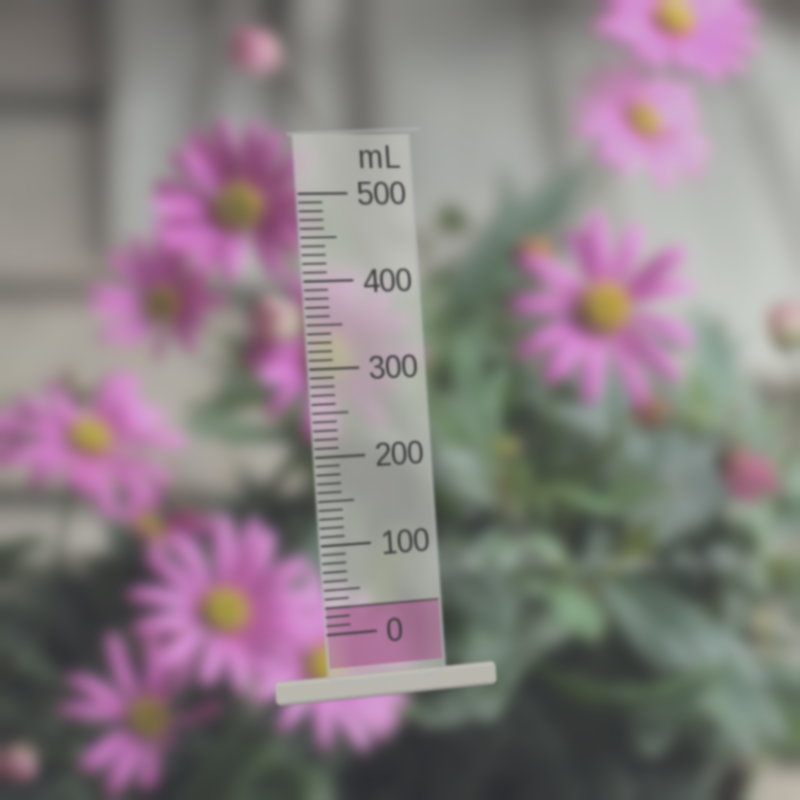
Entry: 30; mL
